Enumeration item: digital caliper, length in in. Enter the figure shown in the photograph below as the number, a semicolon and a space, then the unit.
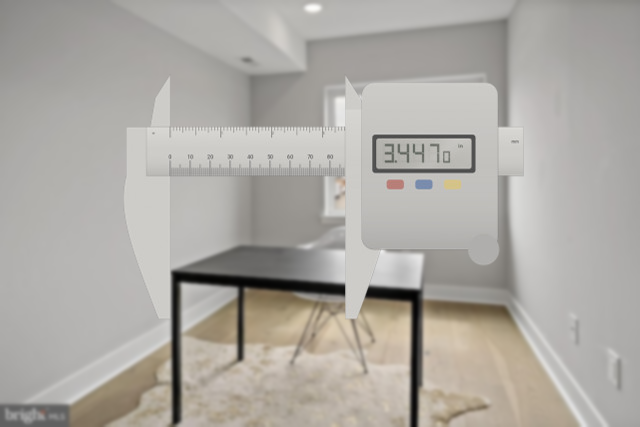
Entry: 3.4470; in
